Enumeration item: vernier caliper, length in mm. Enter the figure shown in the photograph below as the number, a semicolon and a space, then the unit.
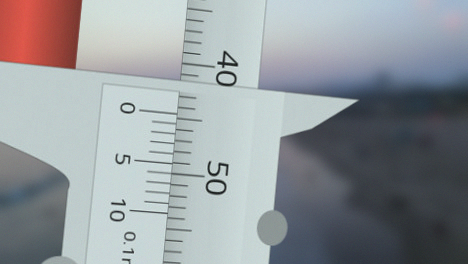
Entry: 44.6; mm
